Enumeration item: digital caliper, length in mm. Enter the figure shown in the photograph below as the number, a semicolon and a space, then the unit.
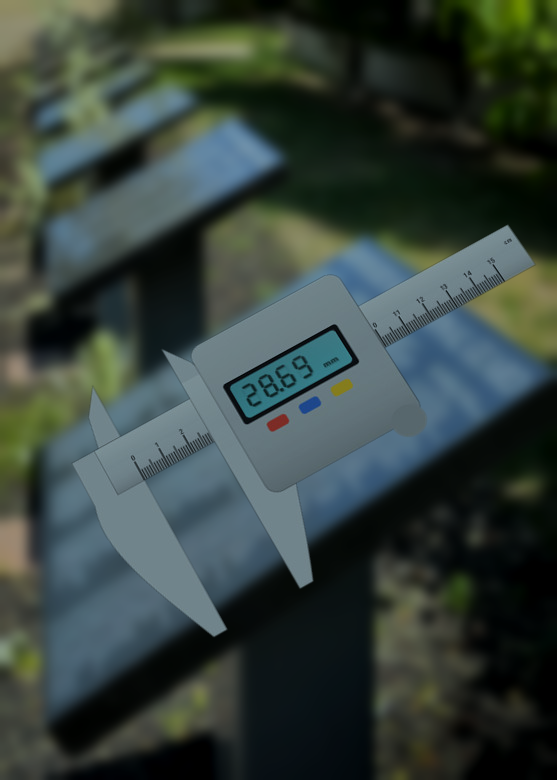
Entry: 28.69; mm
